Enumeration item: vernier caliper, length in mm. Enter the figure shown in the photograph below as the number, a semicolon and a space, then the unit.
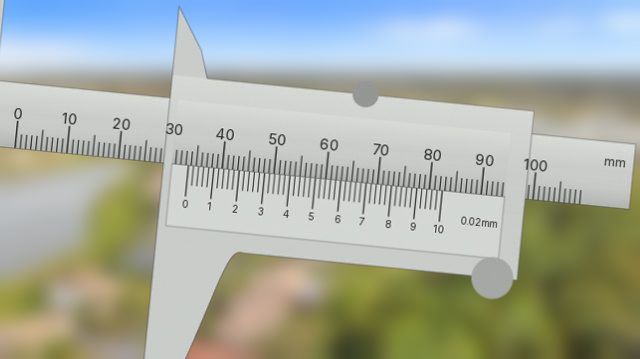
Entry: 33.5; mm
